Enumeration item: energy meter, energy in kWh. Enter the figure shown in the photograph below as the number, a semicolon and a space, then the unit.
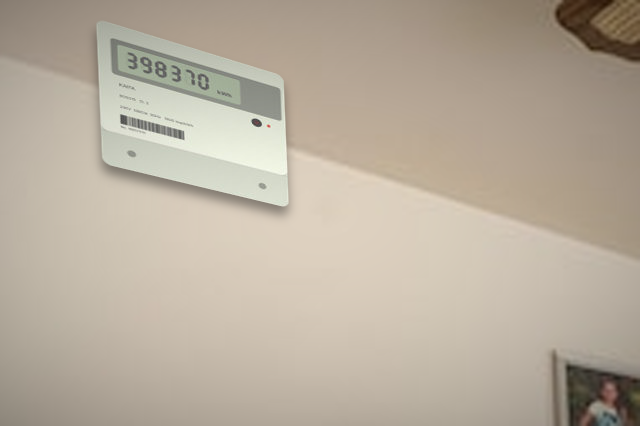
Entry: 398370; kWh
